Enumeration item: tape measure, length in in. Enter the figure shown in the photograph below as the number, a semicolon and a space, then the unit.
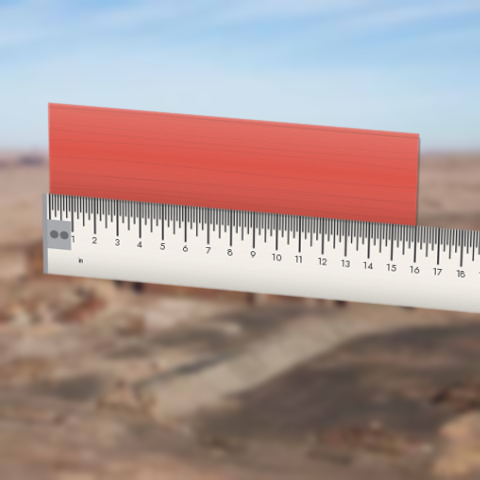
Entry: 16; in
